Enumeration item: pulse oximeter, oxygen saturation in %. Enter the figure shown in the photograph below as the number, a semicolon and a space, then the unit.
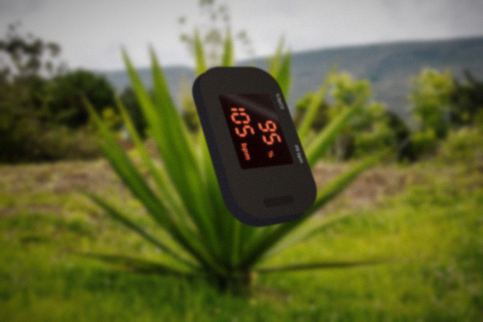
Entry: 95; %
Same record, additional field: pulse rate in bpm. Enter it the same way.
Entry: 105; bpm
